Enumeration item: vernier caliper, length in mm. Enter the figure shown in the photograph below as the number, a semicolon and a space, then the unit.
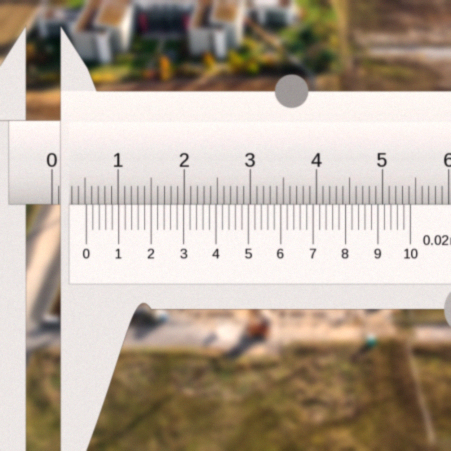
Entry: 5.2; mm
